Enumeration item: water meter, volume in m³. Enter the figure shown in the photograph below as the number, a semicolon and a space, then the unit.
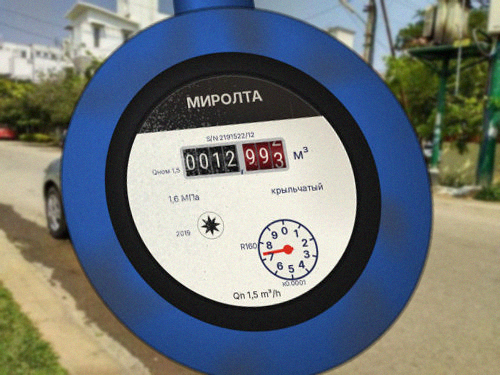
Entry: 12.9927; m³
